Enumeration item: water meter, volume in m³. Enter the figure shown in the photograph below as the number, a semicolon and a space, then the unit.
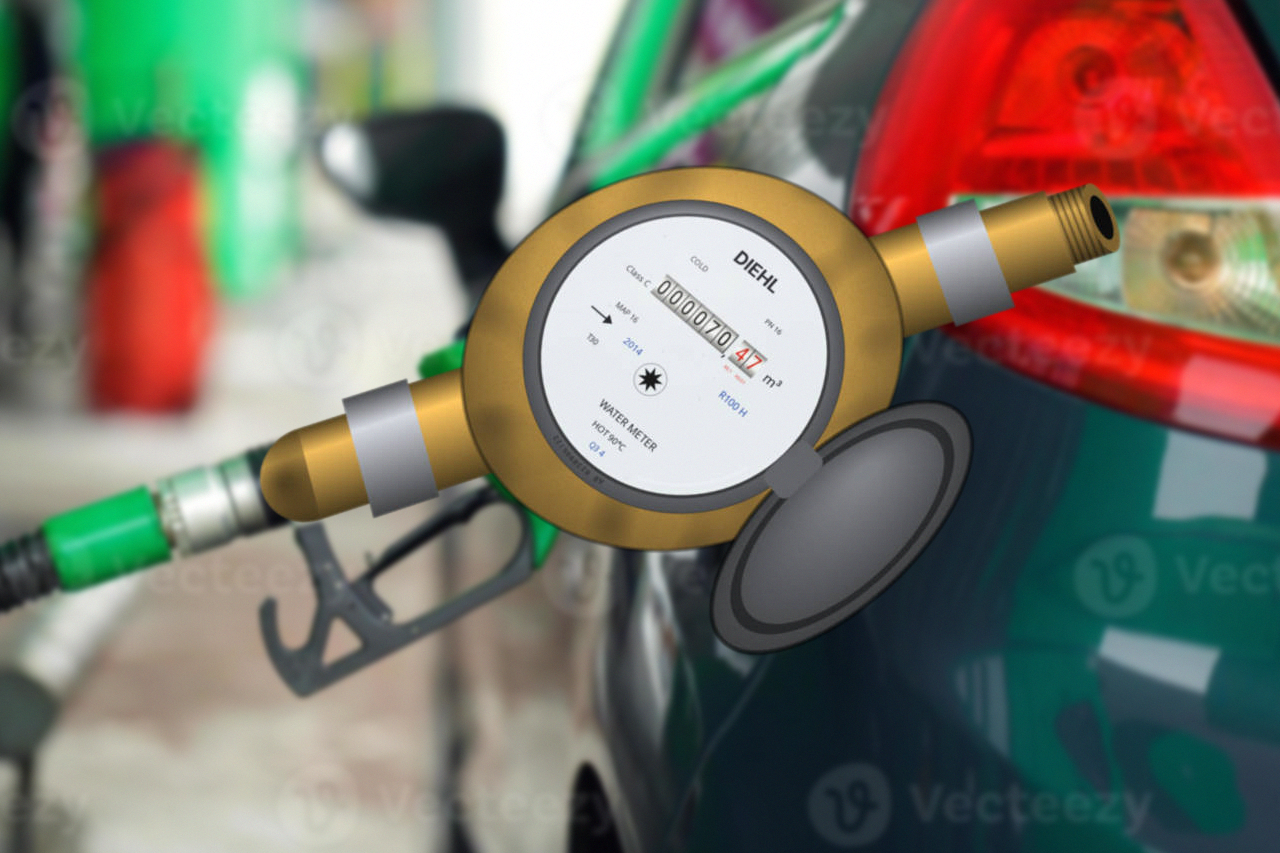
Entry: 70.47; m³
